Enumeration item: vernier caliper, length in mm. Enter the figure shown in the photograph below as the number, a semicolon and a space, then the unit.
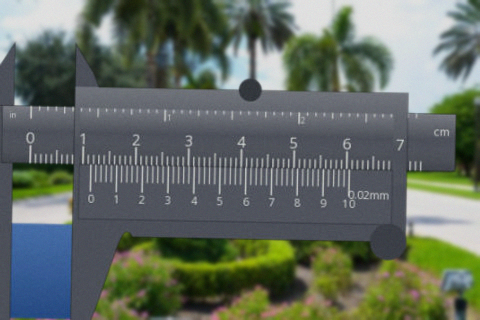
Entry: 11.5; mm
